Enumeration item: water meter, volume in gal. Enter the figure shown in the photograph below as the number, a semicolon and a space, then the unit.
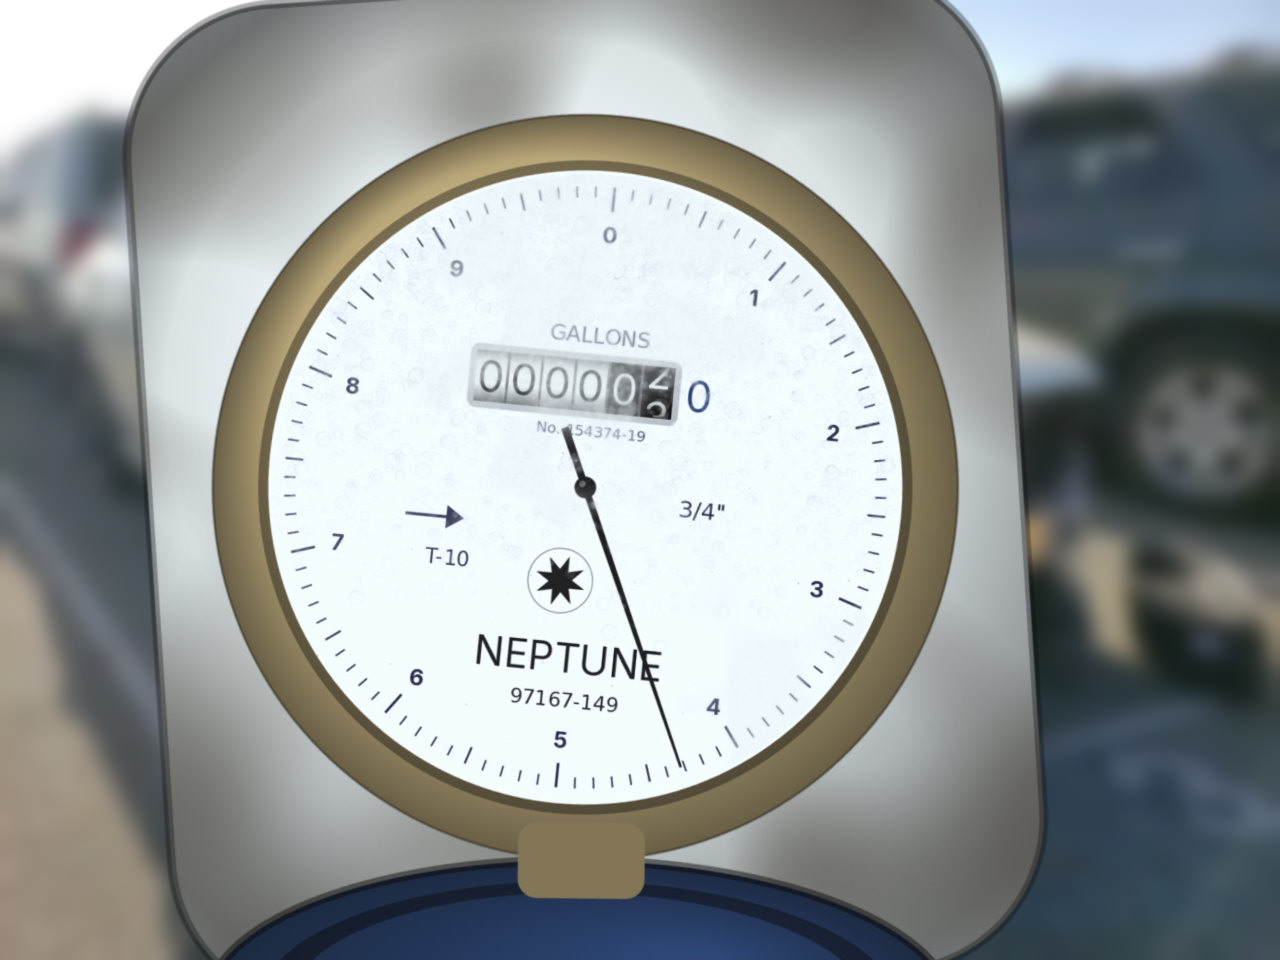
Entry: 24.3; gal
